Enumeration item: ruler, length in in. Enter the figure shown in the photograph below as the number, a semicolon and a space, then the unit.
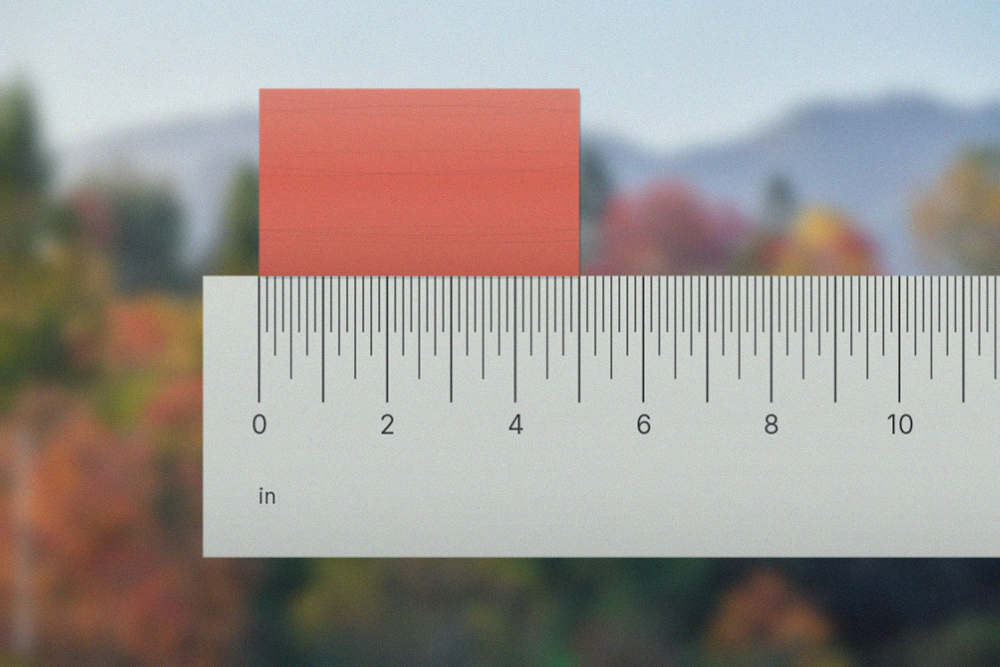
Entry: 5; in
